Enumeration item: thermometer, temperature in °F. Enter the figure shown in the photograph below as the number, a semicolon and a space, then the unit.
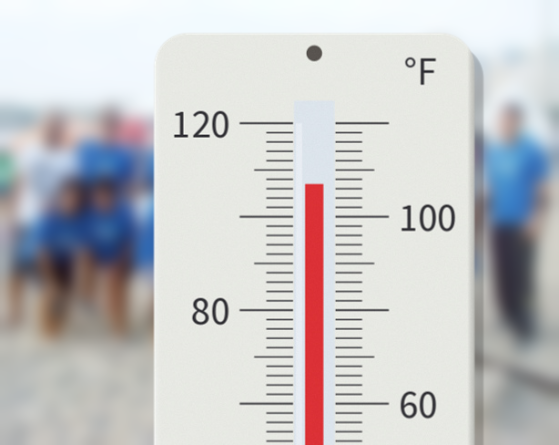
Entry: 107; °F
